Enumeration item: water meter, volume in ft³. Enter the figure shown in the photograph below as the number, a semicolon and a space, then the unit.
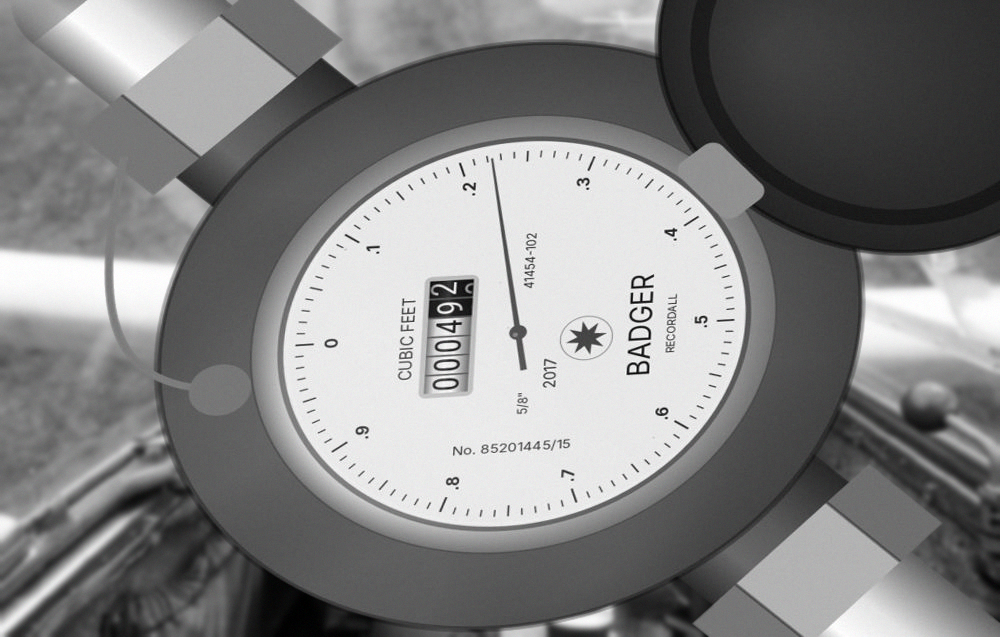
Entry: 492.22; ft³
